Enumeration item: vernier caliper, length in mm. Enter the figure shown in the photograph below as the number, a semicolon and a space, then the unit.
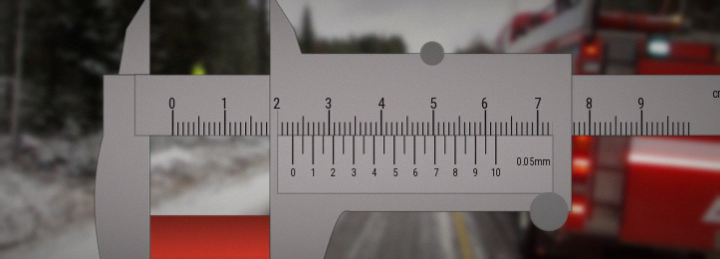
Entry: 23.0; mm
